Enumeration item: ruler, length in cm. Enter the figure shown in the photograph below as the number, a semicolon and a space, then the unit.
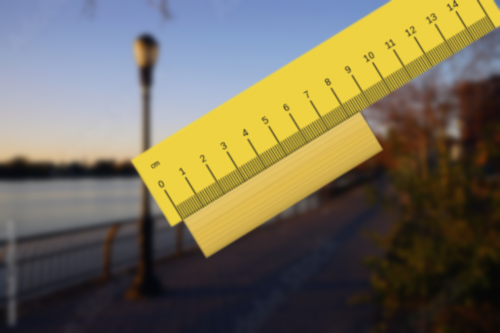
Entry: 8.5; cm
